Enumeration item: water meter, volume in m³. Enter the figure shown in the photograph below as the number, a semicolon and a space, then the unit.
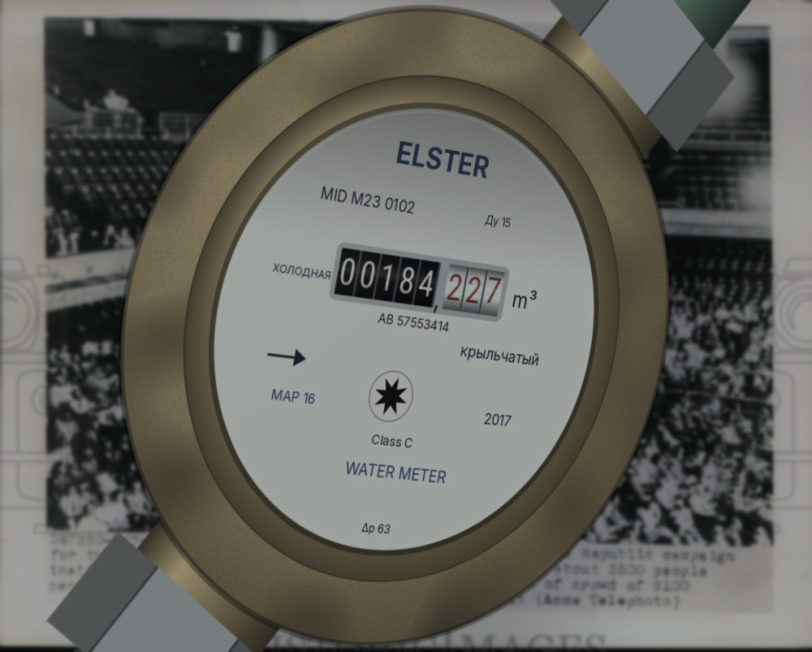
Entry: 184.227; m³
